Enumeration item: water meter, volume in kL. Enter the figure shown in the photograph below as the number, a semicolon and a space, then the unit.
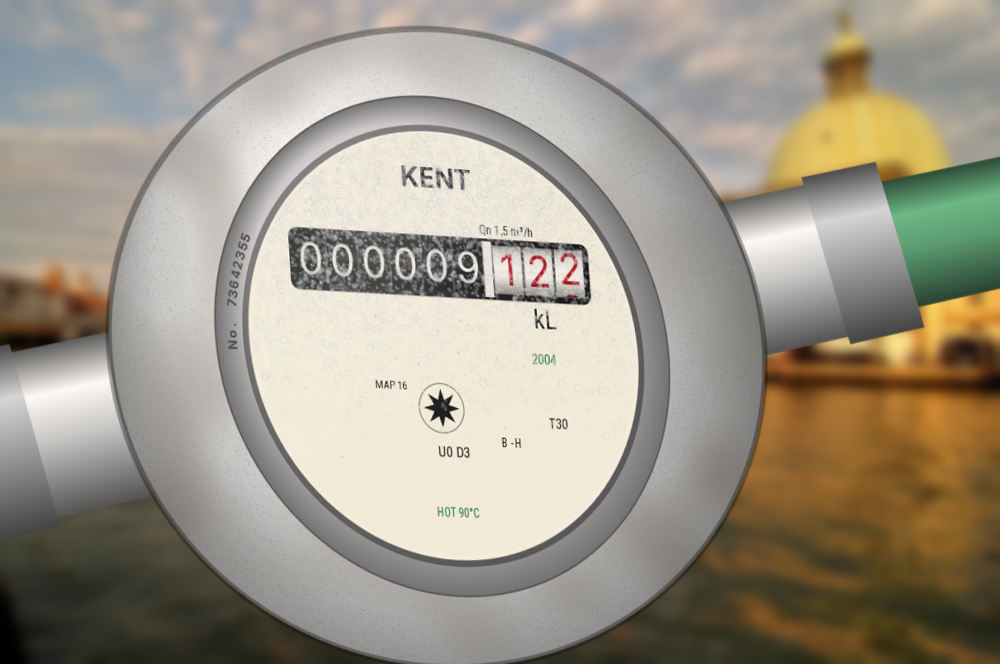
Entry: 9.122; kL
